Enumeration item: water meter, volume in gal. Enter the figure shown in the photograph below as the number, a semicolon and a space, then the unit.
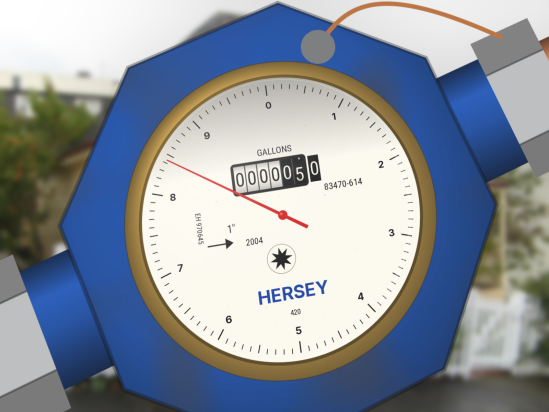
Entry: 48.4; gal
